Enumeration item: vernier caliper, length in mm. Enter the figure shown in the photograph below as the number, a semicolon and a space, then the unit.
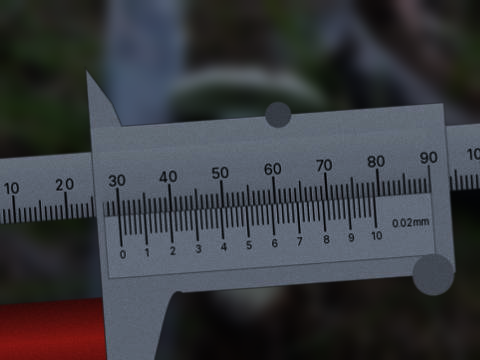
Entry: 30.0; mm
